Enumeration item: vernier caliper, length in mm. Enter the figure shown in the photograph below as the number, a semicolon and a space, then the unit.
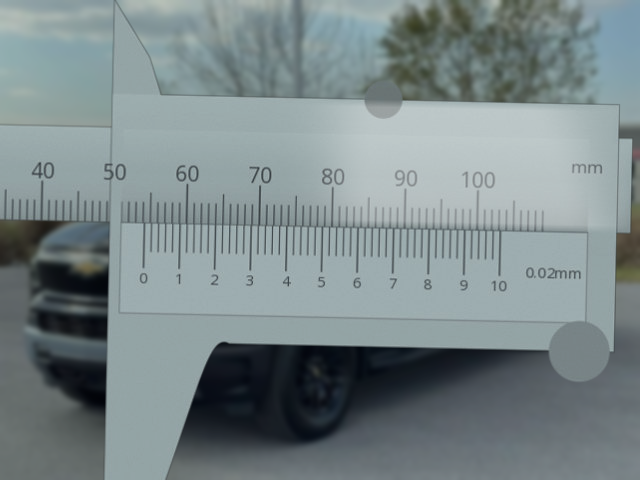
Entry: 54.2; mm
